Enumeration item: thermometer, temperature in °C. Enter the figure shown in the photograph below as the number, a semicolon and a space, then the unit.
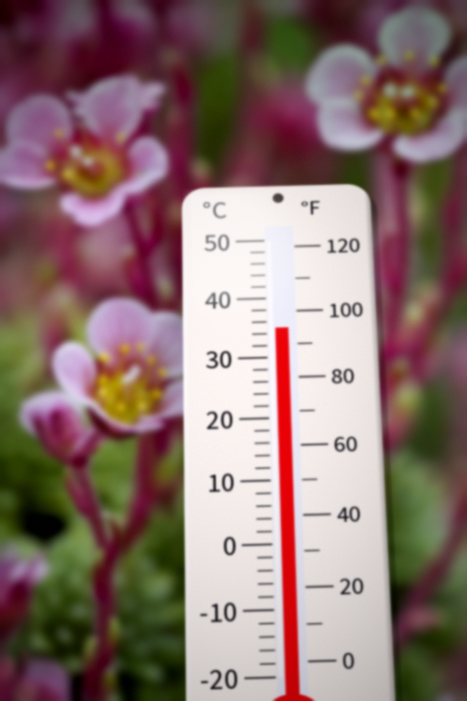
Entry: 35; °C
